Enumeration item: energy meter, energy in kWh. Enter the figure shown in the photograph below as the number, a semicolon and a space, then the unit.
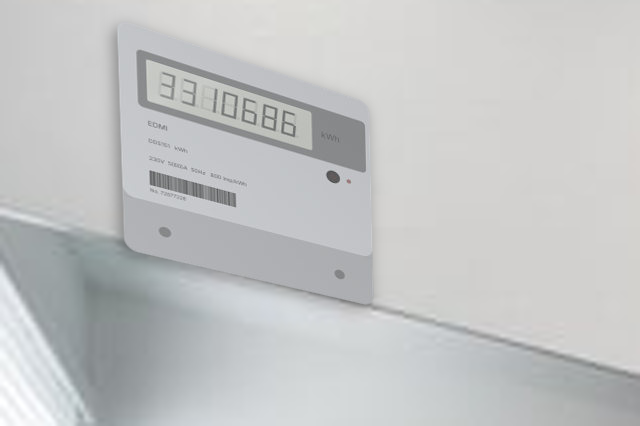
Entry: 3310686; kWh
